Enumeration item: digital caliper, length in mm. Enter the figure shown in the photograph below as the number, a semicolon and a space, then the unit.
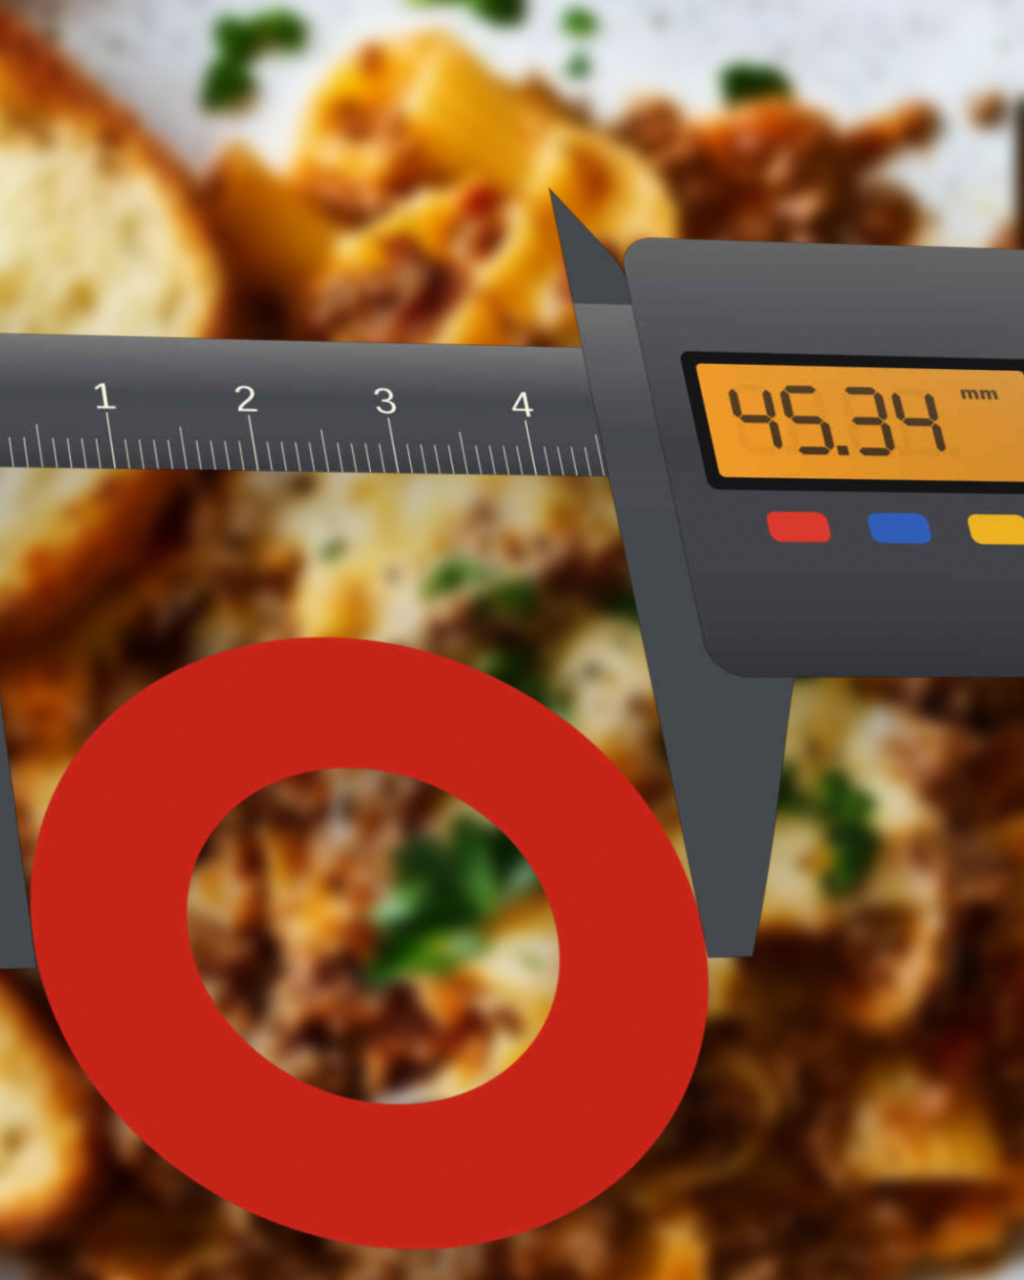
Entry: 45.34; mm
